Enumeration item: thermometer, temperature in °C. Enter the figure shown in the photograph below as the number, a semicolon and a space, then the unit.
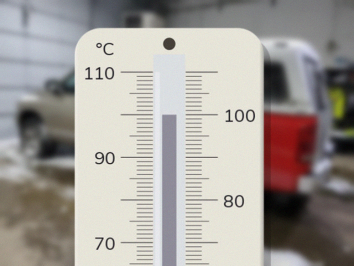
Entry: 100; °C
